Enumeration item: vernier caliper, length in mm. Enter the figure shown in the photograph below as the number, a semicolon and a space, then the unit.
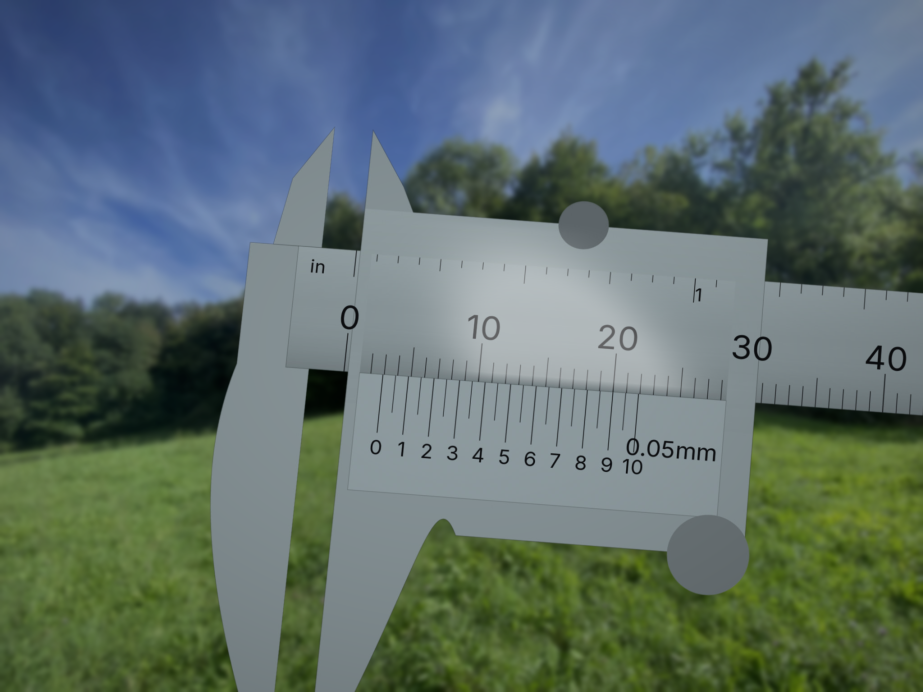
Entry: 2.9; mm
